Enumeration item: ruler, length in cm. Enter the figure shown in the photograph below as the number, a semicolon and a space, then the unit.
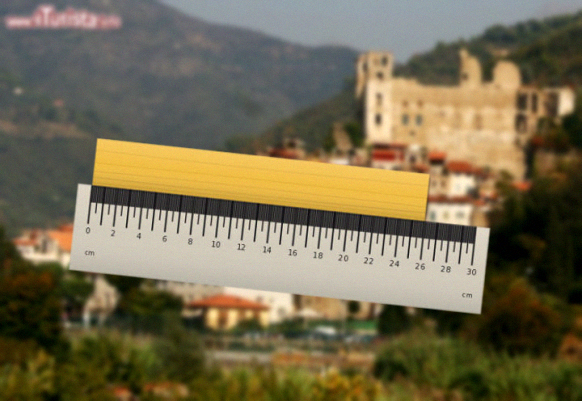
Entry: 26; cm
